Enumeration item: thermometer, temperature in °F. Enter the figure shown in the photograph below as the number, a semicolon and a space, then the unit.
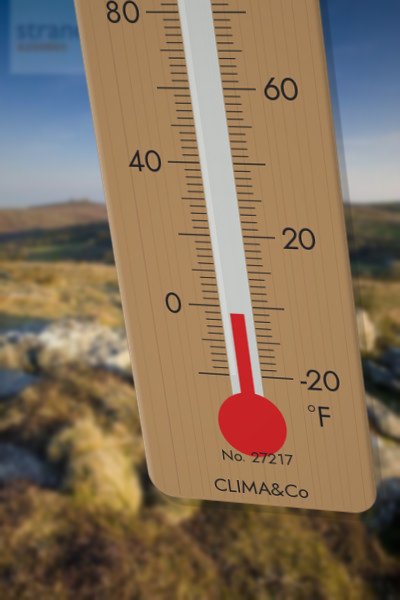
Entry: -2; °F
